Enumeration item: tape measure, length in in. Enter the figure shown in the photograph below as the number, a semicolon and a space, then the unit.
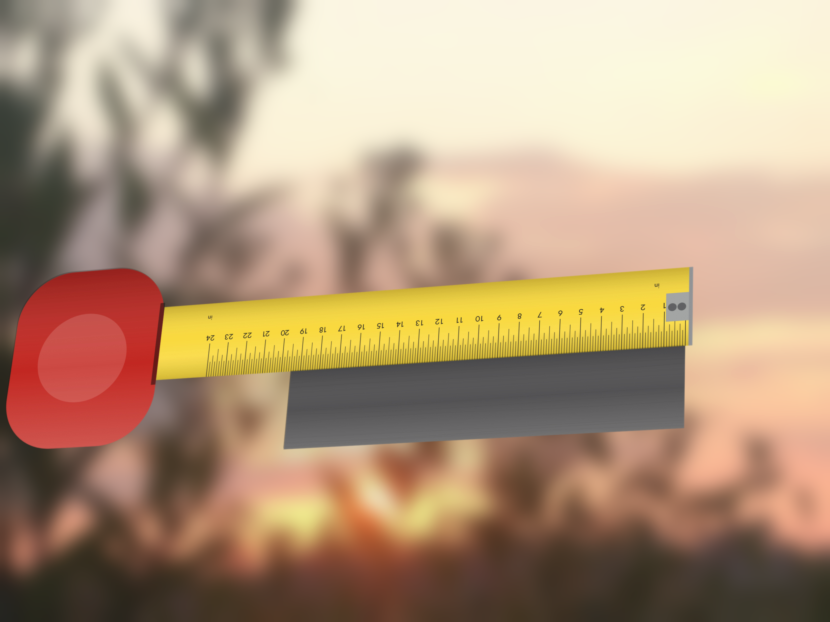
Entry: 19.5; in
